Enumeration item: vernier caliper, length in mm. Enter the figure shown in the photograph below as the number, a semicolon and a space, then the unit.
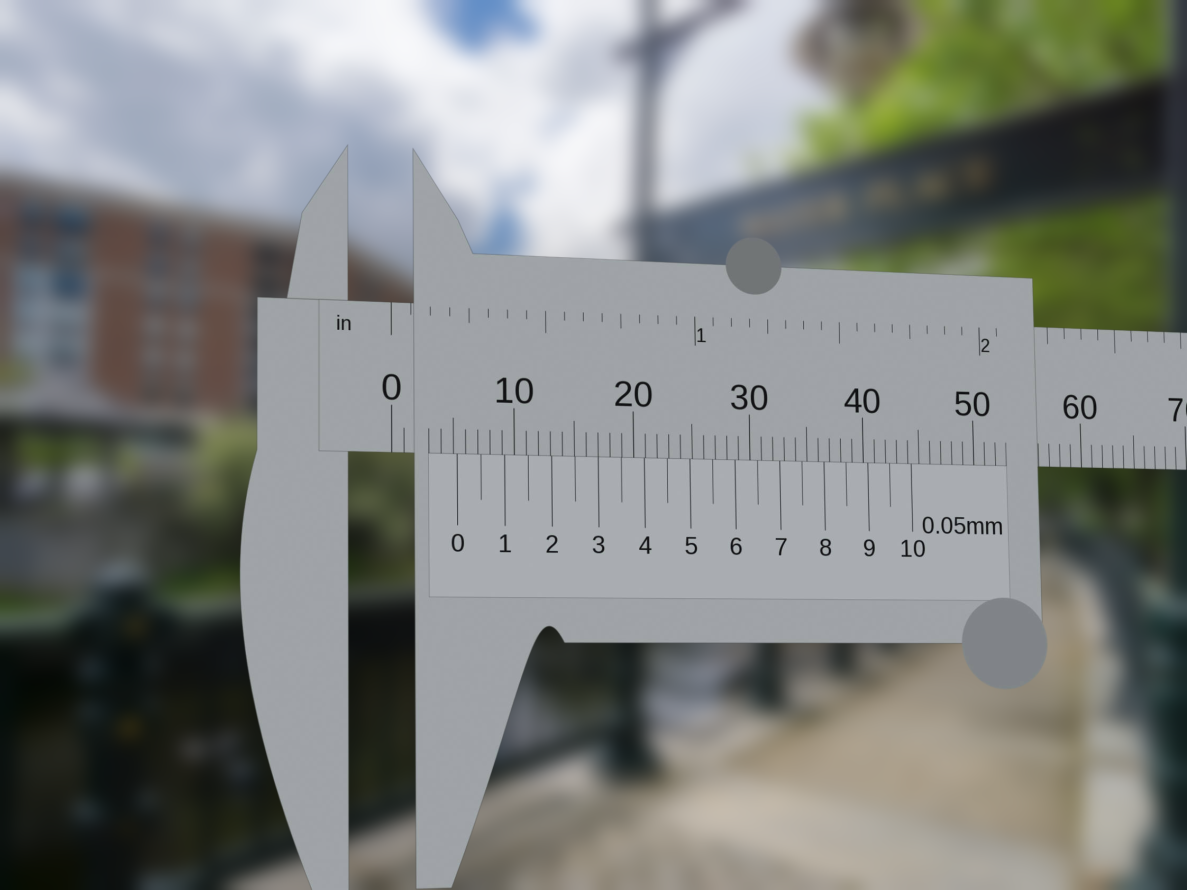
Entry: 5.3; mm
